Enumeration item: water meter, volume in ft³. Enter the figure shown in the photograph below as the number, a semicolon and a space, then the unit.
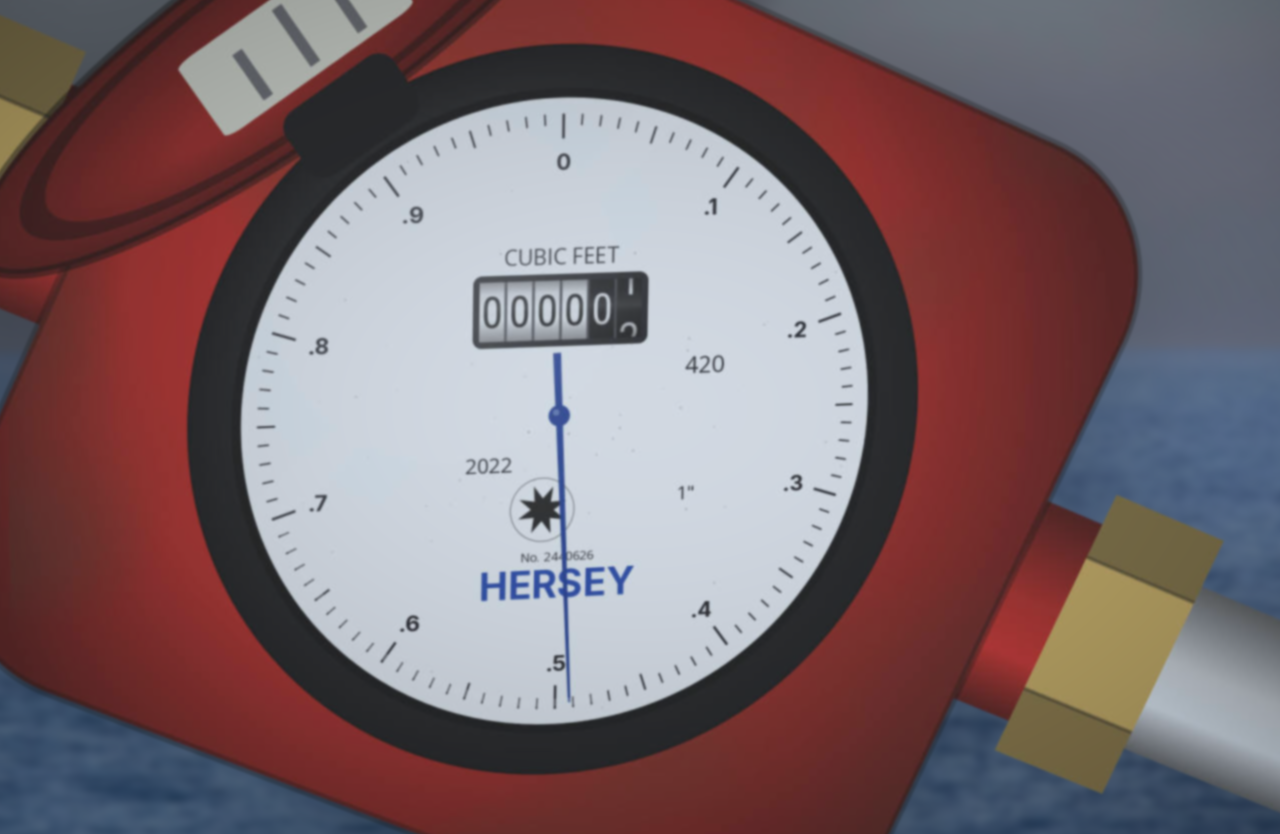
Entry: 1.49; ft³
